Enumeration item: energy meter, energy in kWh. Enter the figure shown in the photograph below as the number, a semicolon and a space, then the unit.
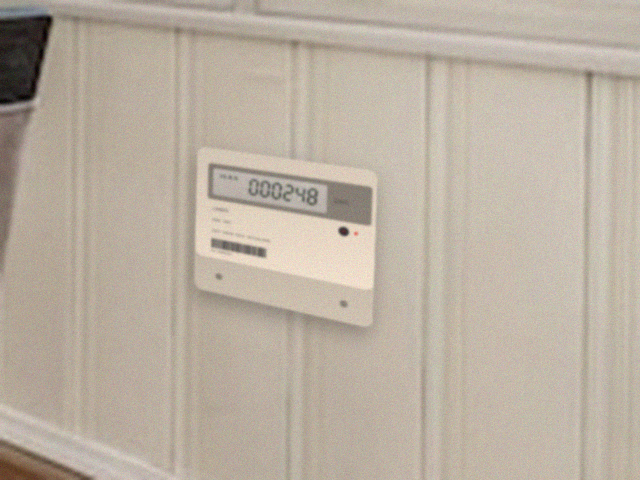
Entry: 248; kWh
